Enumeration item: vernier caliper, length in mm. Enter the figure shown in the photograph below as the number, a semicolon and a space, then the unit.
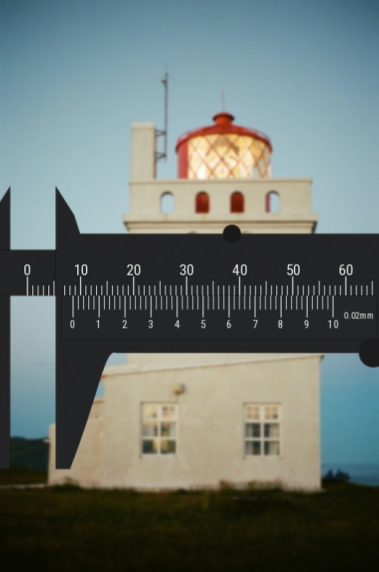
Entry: 8.6; mm
